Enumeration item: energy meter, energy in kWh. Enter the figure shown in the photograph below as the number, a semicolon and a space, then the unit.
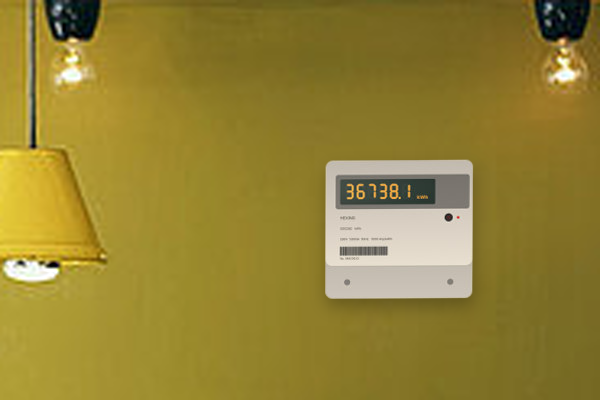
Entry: 36738.1; kWh
